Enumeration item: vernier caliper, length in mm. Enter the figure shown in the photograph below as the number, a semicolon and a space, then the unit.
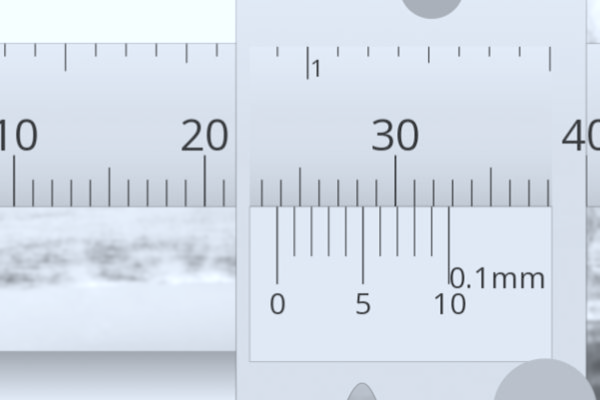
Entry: 23.8; mm
